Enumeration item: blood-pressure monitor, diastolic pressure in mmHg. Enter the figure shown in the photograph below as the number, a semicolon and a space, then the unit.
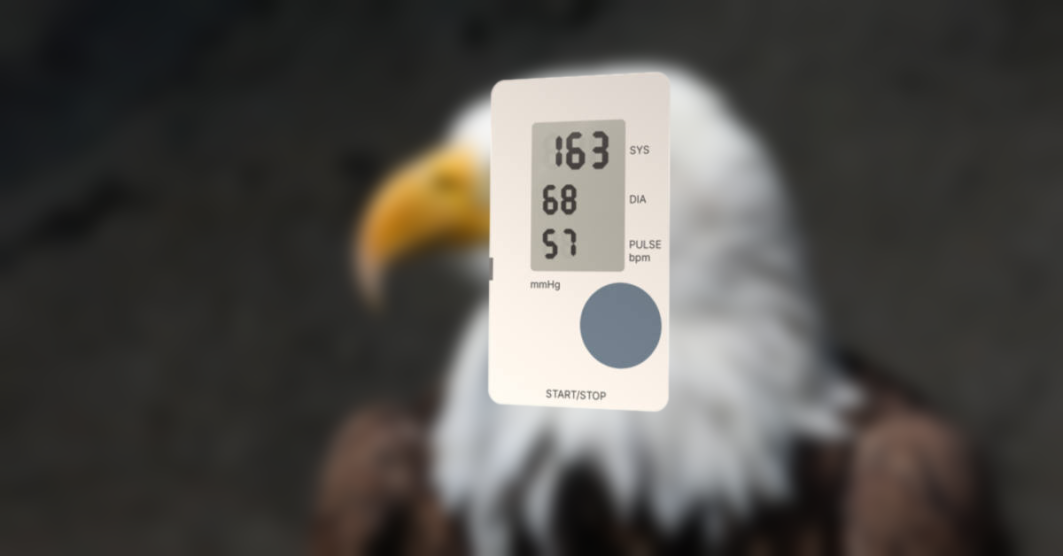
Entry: 68; mmHg
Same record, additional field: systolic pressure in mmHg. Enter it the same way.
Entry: 163; mmHg
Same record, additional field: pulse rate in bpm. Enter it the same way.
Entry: 57; bpm
